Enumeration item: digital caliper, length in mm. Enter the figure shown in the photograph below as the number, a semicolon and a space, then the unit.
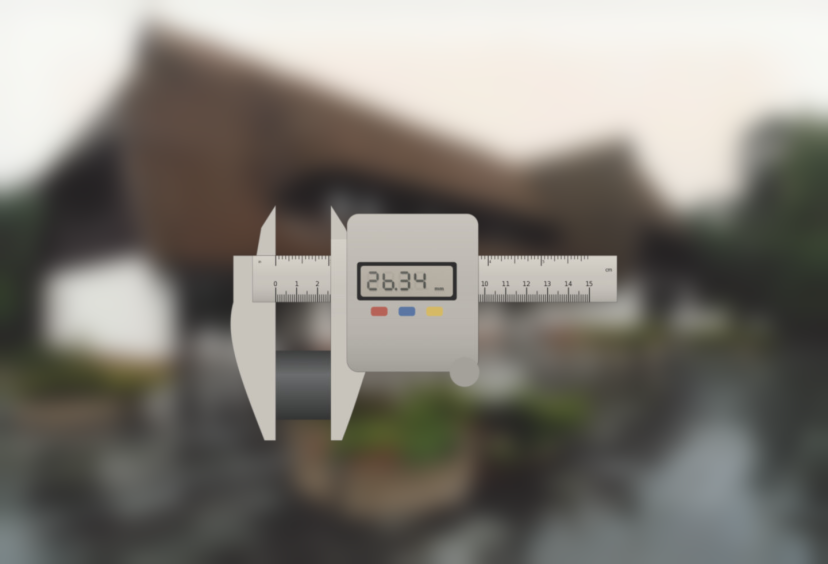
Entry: 26.34; mm
